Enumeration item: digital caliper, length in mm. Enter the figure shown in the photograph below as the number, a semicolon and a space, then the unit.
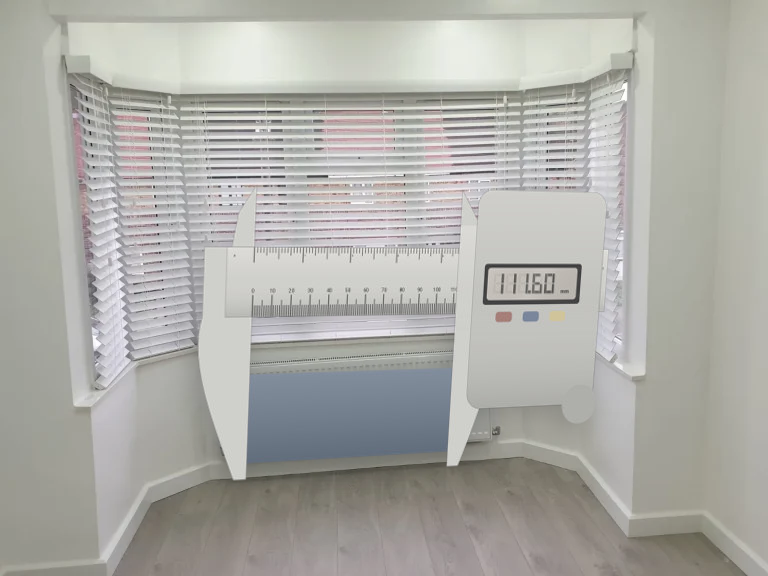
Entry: 111.60; mm
